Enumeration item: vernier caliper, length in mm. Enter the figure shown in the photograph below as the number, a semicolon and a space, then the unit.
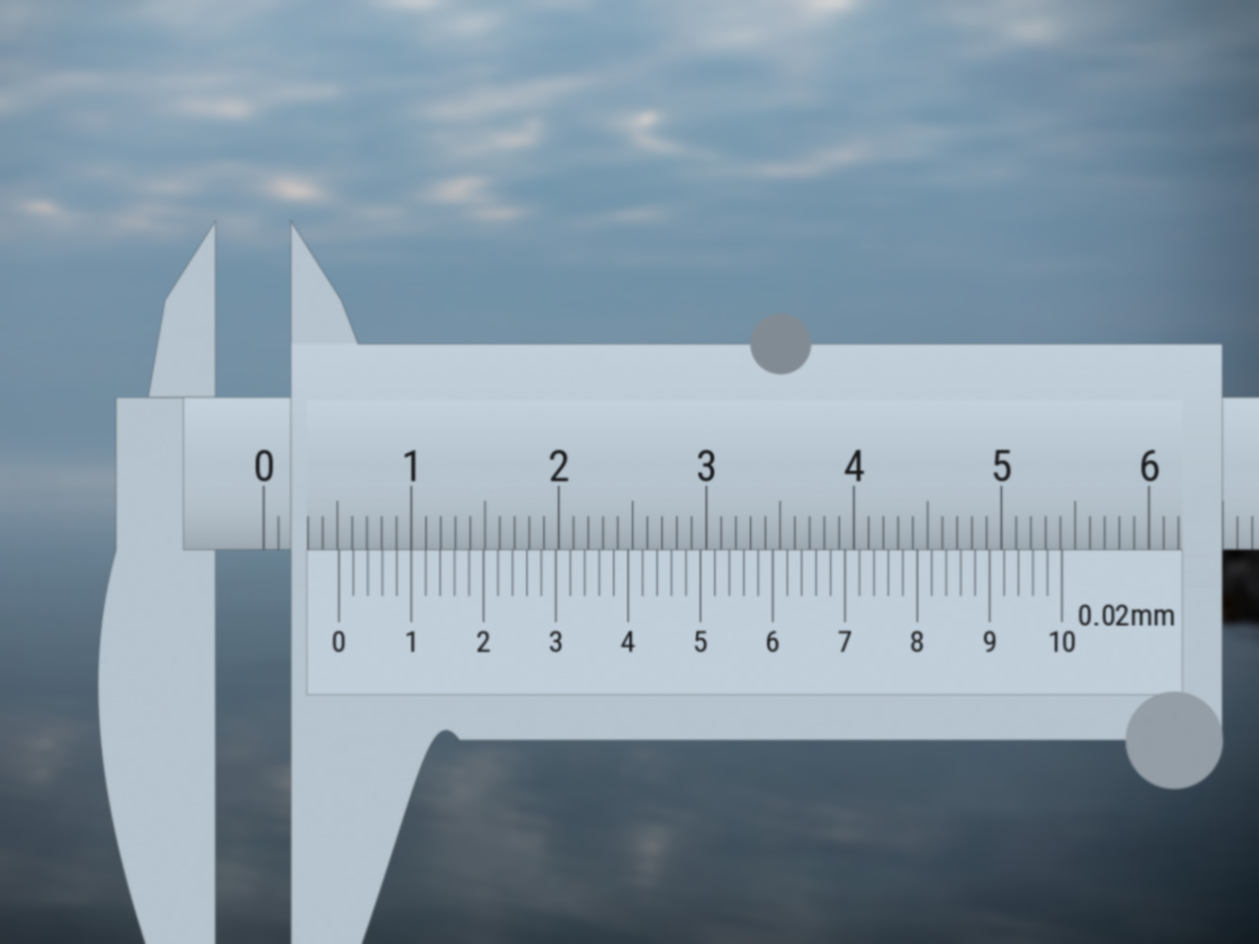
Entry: 5.1; mm
